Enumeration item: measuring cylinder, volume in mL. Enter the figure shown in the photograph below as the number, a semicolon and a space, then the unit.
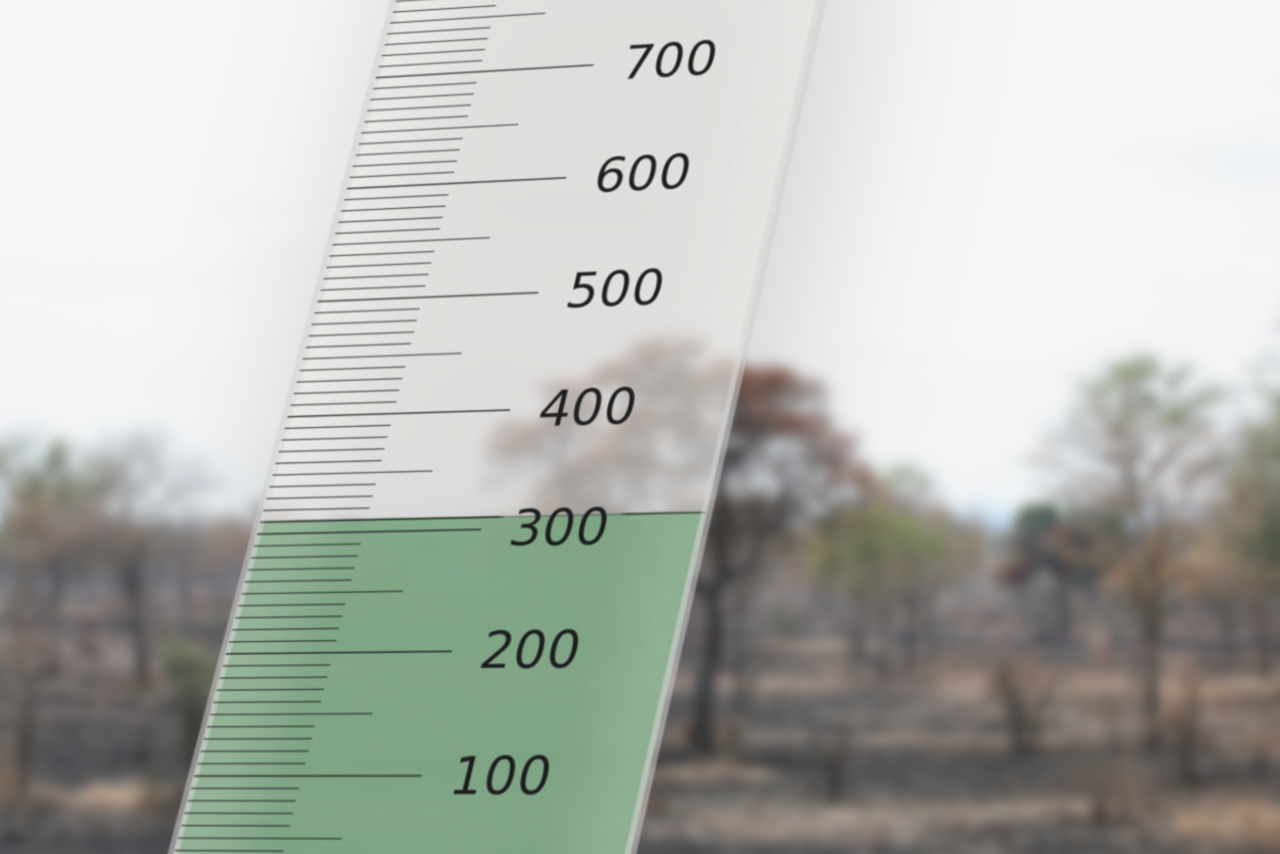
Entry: 310; mL
